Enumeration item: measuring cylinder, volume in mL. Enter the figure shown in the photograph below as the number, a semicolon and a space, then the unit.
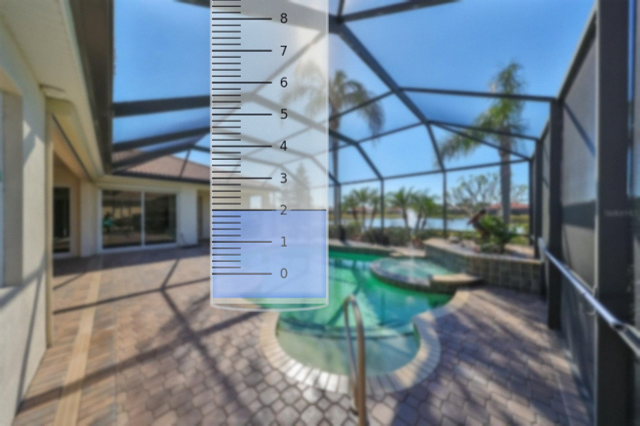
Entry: 2; mL
